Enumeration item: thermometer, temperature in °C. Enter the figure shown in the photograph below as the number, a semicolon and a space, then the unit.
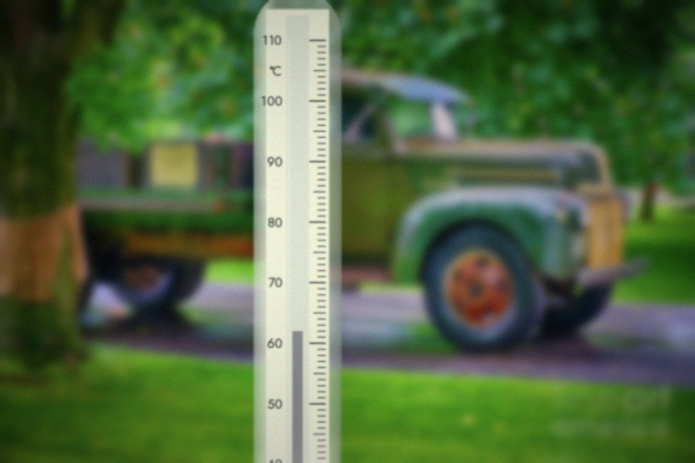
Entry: 62; °C
